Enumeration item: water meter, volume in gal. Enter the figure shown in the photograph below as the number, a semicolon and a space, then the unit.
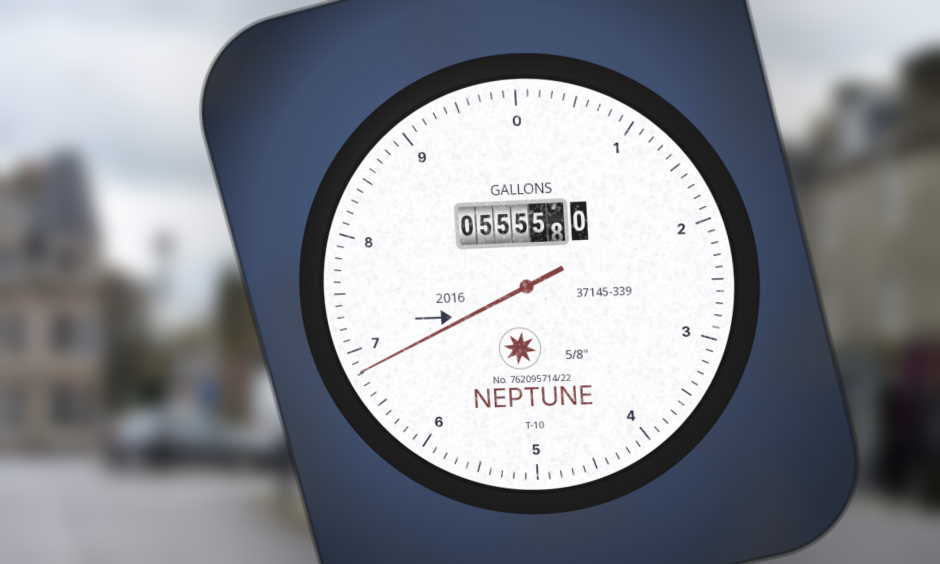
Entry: 555576.8; gal
